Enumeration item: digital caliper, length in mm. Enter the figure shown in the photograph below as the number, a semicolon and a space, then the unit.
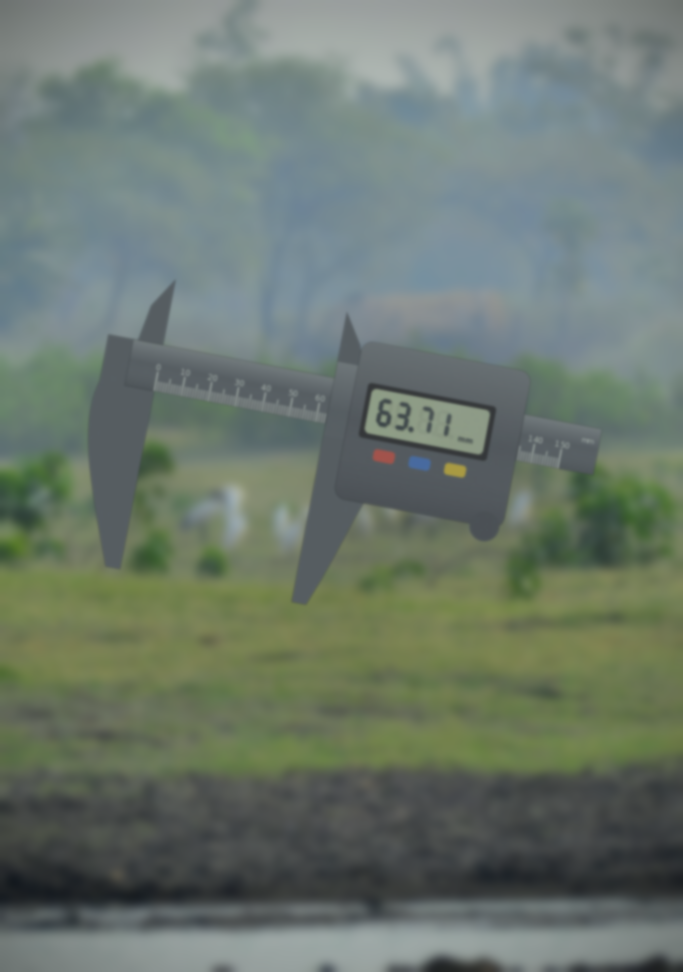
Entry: 63.71; mm
